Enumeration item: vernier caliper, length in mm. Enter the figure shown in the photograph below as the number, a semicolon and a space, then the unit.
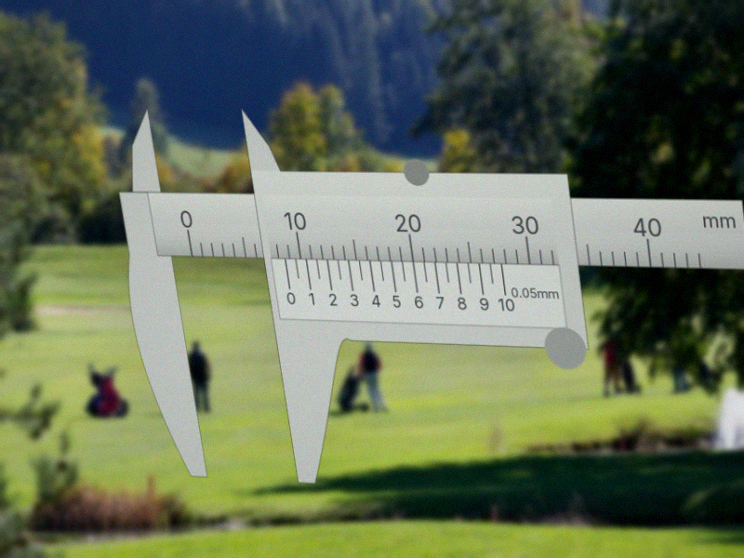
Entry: 8.6; mm
